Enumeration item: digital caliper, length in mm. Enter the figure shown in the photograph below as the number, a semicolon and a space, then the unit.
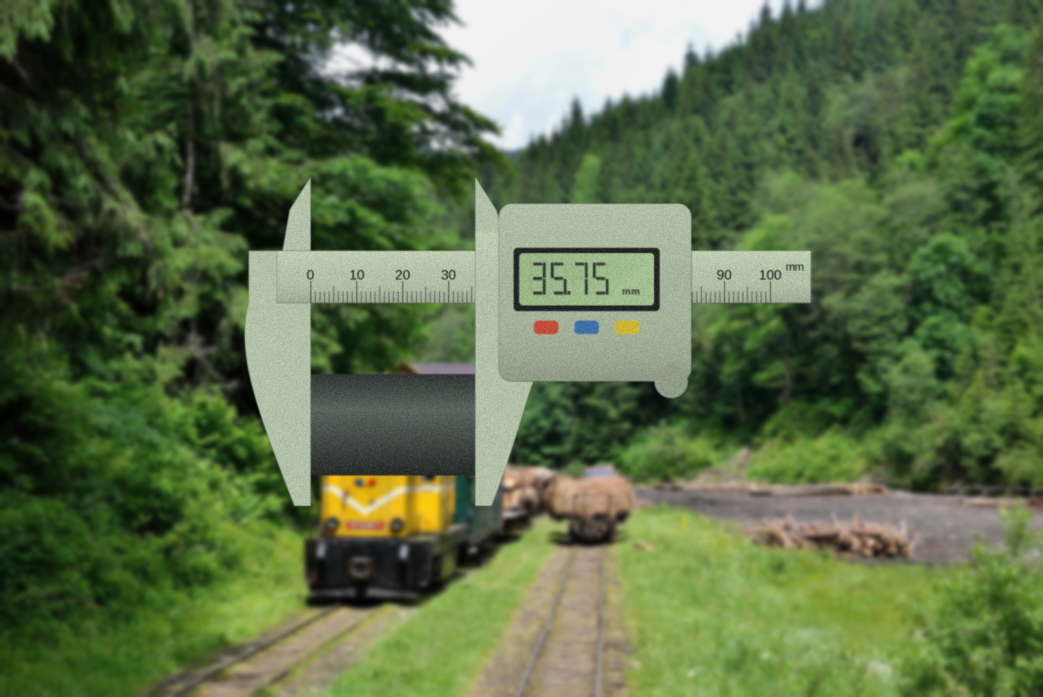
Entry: 35.75; mm
